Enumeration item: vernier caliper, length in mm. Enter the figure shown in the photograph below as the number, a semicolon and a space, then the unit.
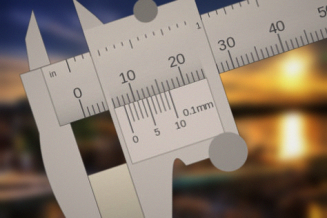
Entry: 7.8; mm
